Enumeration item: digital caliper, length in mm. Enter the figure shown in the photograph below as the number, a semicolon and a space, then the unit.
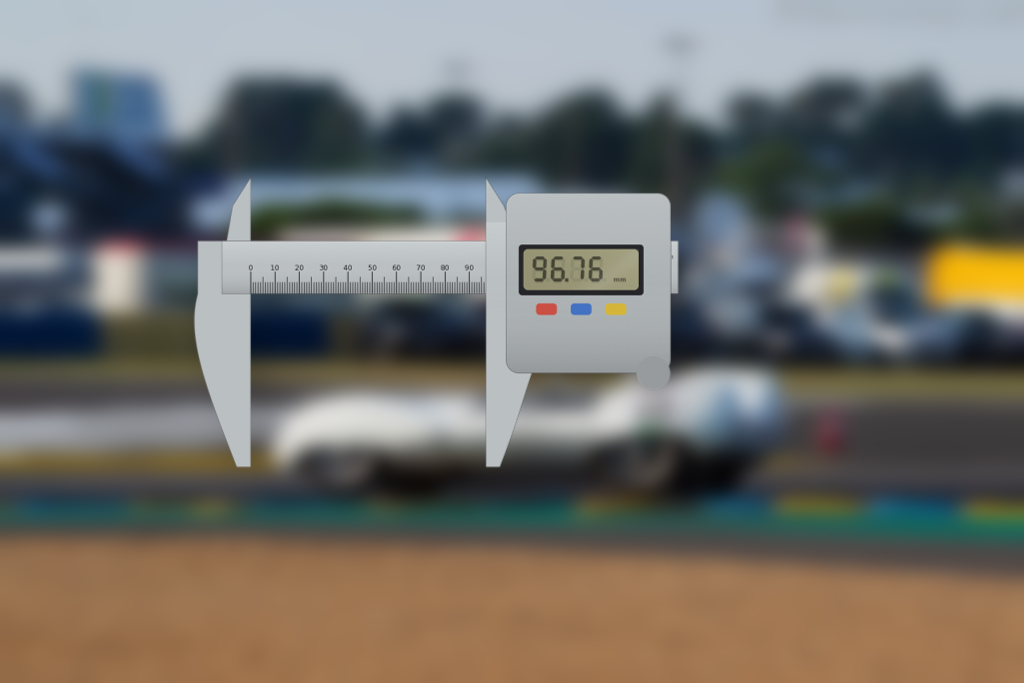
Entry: 96.76; mm
